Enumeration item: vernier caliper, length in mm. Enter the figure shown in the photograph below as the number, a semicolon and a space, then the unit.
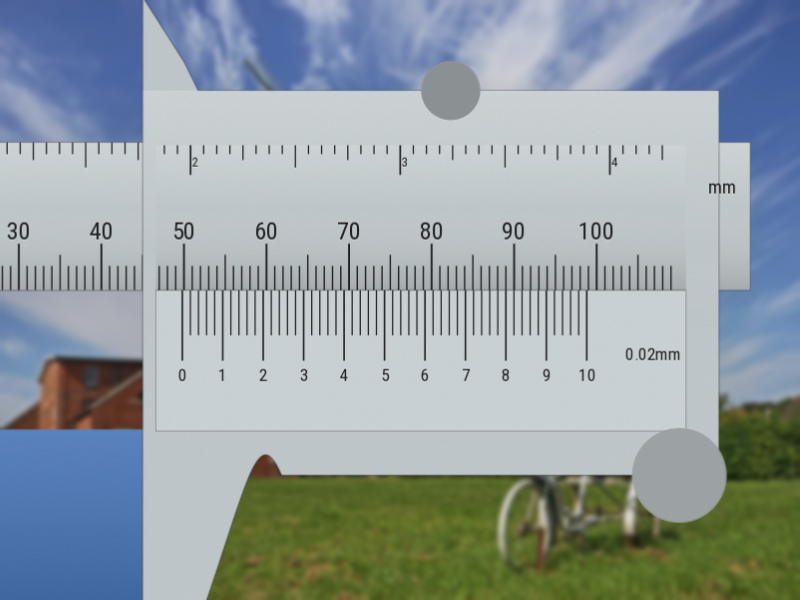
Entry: 49.8; mm
